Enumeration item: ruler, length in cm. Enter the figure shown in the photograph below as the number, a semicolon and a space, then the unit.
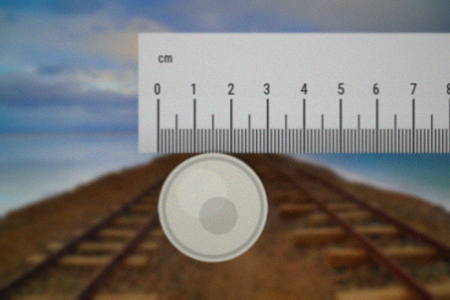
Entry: 3; cm
